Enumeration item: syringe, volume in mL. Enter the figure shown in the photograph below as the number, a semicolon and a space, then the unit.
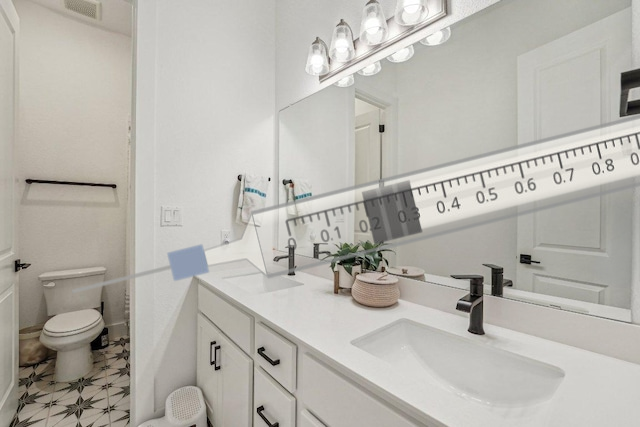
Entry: 0.2; mL
